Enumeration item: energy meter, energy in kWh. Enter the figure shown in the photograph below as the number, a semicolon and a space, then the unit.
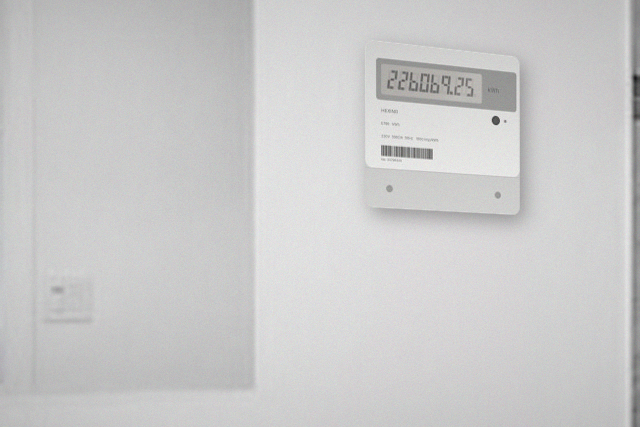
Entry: 226069.25; kWh
